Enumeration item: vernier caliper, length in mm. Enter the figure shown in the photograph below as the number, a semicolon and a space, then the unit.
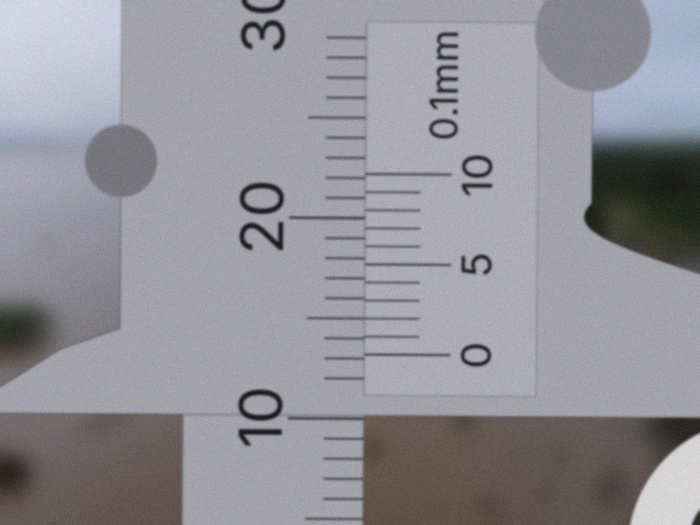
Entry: 13.2; mm
